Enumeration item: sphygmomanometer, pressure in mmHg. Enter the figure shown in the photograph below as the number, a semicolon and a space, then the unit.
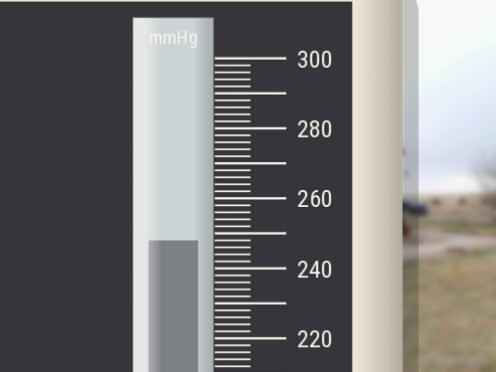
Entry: 248; mmHg
